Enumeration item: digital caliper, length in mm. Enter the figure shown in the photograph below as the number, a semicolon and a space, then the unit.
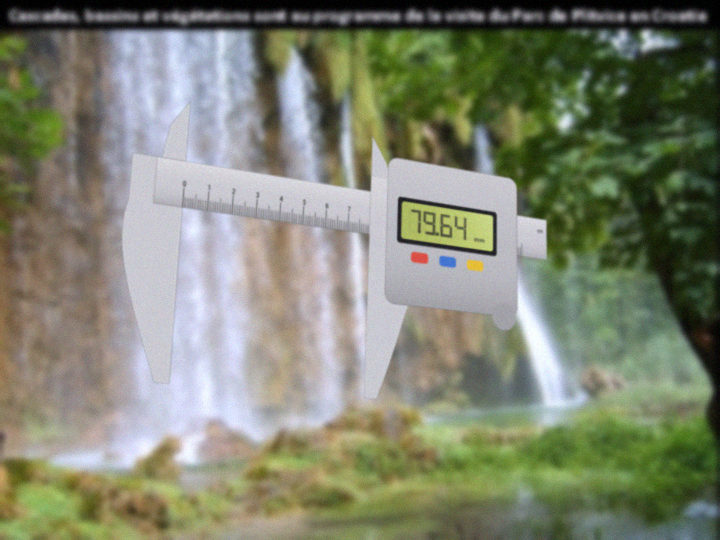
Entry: 79.64; mm
